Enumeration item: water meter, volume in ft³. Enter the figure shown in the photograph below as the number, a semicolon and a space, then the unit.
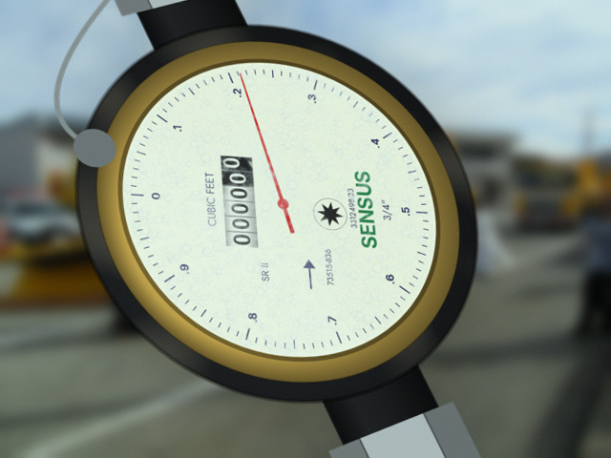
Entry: 0.21; ft³
